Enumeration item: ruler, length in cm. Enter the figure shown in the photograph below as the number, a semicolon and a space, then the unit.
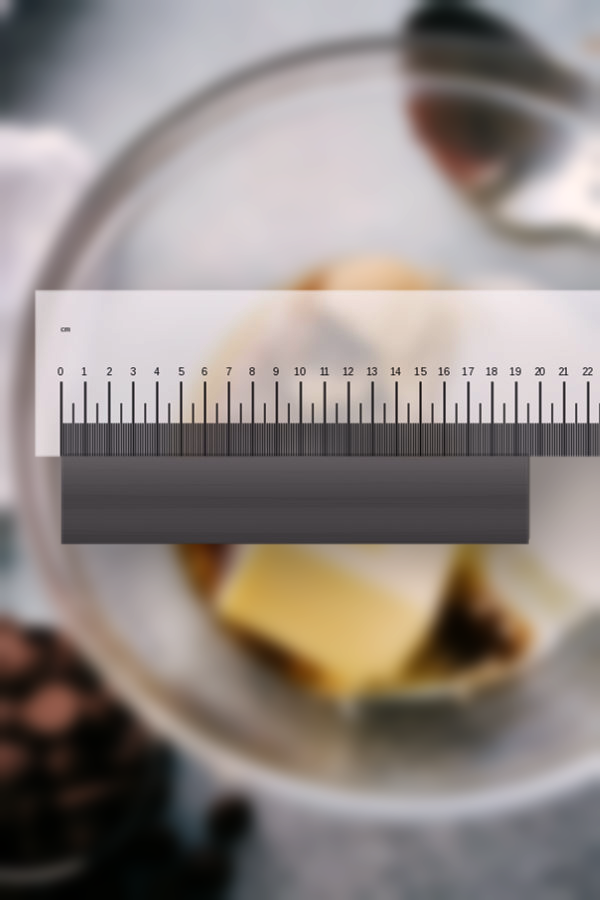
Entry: 19.5; cm
